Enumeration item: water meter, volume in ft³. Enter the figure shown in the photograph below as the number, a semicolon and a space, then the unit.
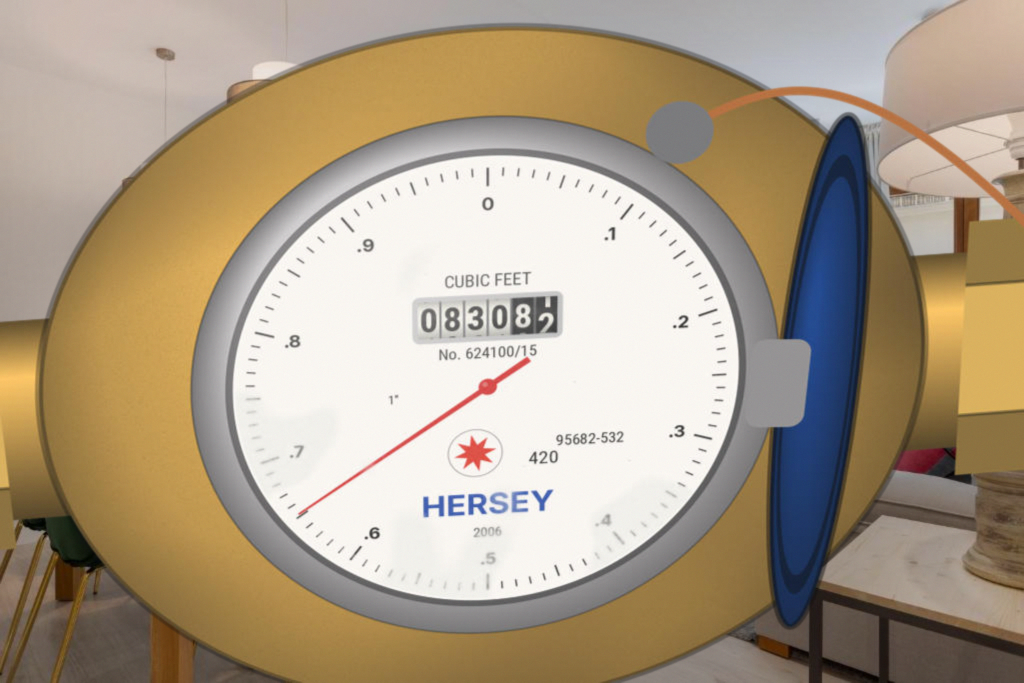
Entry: 83081.65; ft³
